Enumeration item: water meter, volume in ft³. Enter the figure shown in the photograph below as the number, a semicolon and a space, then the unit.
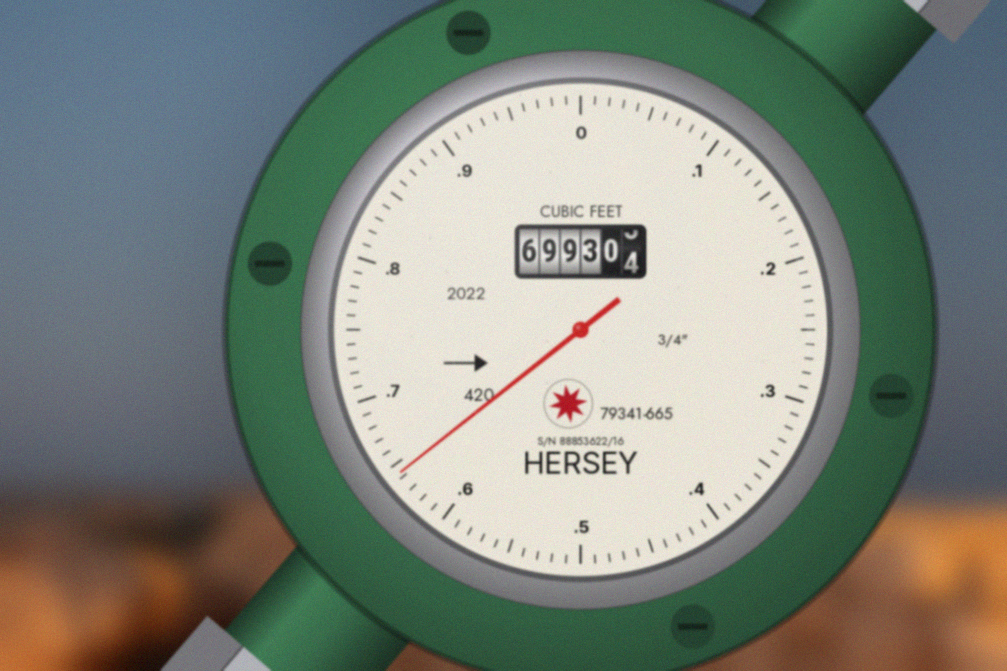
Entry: 699303.64; ft³
